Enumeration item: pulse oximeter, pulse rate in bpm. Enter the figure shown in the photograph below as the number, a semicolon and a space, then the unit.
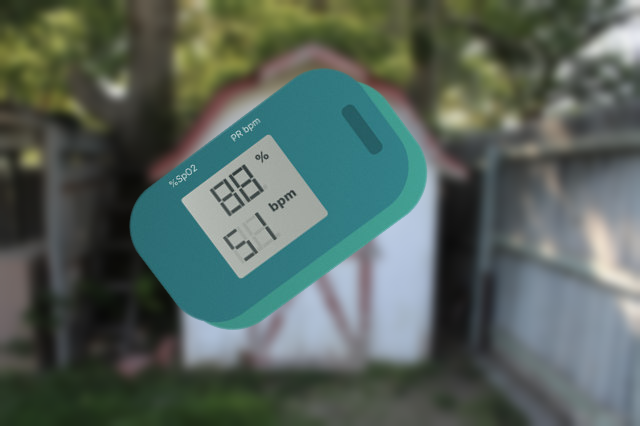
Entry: 51; bpm
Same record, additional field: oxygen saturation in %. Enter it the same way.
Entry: 88; %
